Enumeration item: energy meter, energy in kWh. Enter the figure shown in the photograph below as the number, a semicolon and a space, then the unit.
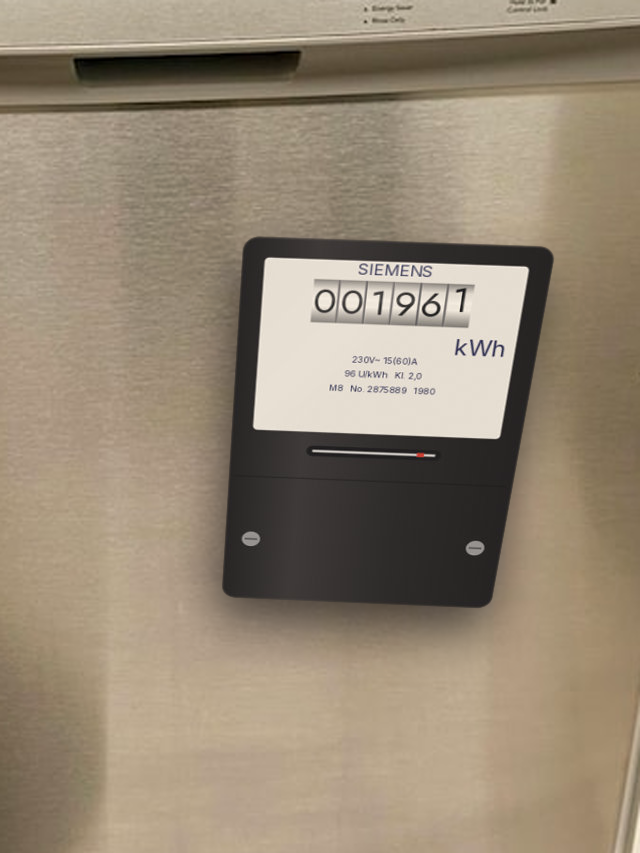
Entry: 1961; kWh
